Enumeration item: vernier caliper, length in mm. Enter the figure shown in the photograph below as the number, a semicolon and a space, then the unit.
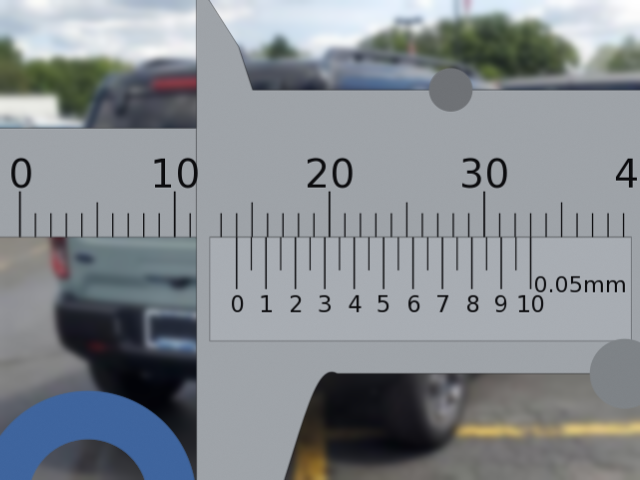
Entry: 14.0; mm
